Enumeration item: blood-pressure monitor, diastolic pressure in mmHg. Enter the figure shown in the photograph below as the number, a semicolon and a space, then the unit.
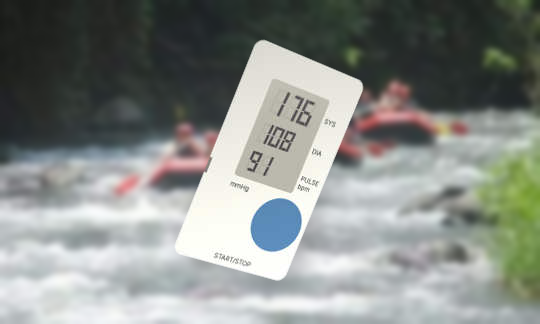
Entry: 108; mmHg
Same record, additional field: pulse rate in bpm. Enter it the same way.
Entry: 91; bpm
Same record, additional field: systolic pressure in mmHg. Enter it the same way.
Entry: 176; mmHg
